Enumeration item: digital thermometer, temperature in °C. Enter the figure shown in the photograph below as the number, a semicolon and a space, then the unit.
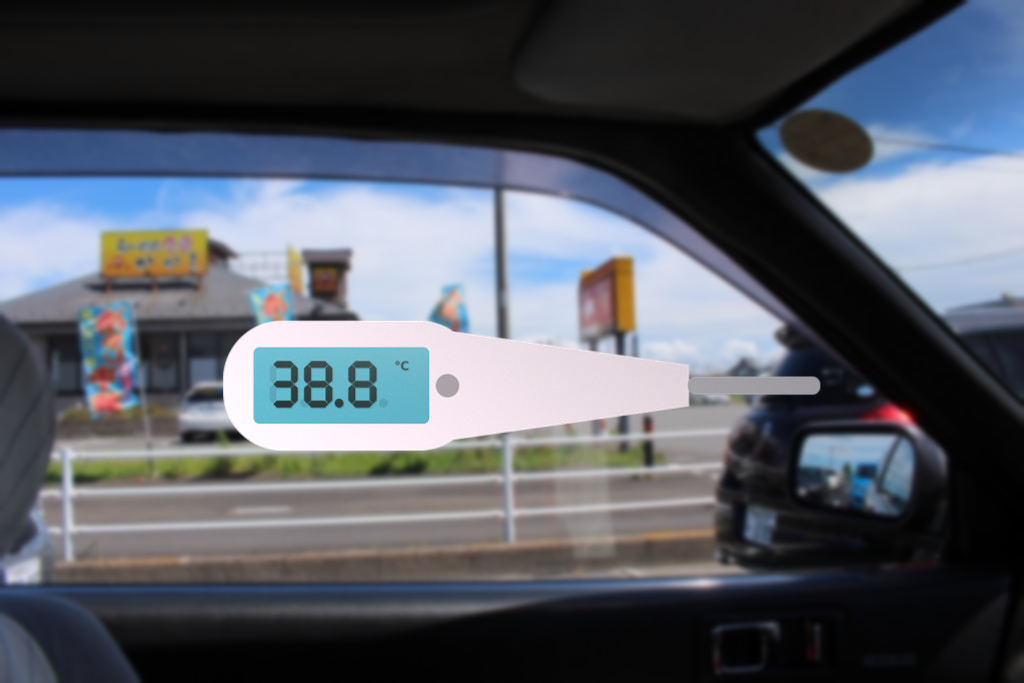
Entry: 38.8; °C
